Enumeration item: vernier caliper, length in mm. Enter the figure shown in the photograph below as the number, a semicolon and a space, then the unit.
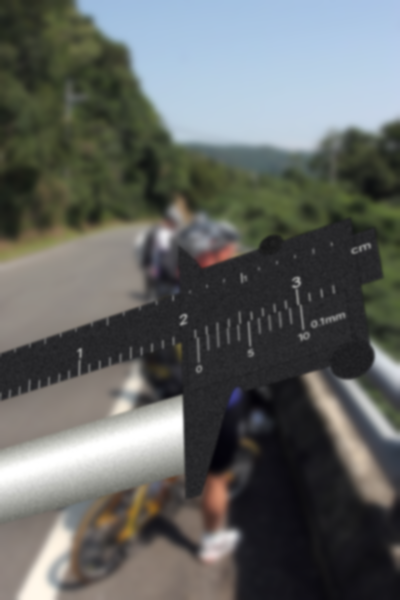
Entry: 21.2; mm
